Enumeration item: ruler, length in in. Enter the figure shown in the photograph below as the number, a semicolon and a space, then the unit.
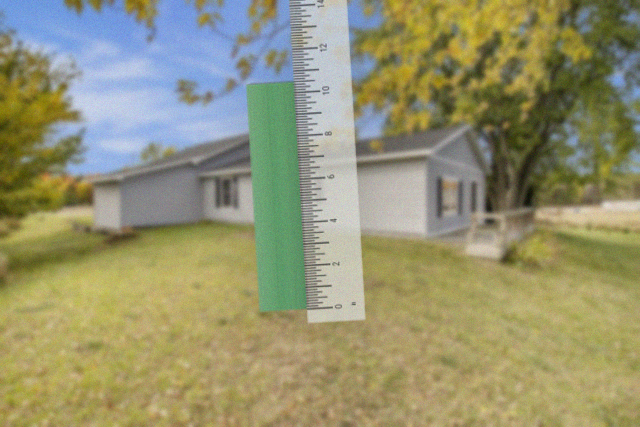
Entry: 10.5; in
